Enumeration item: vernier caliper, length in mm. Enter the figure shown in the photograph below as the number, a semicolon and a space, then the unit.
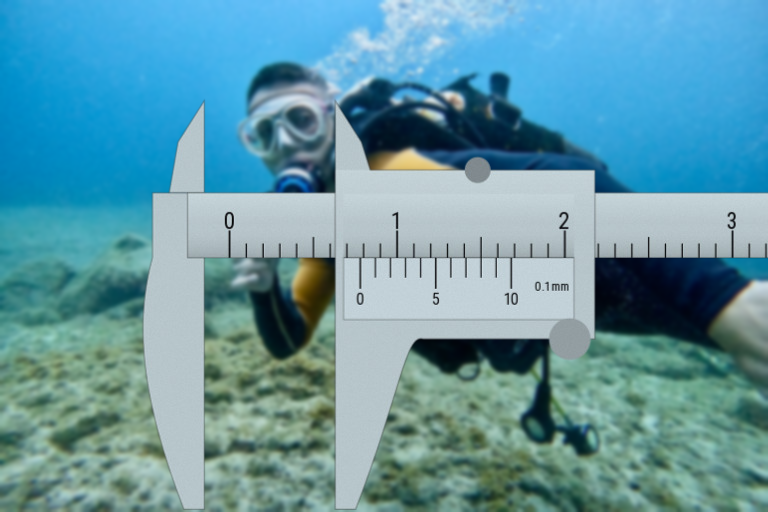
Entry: 7.8; mm
